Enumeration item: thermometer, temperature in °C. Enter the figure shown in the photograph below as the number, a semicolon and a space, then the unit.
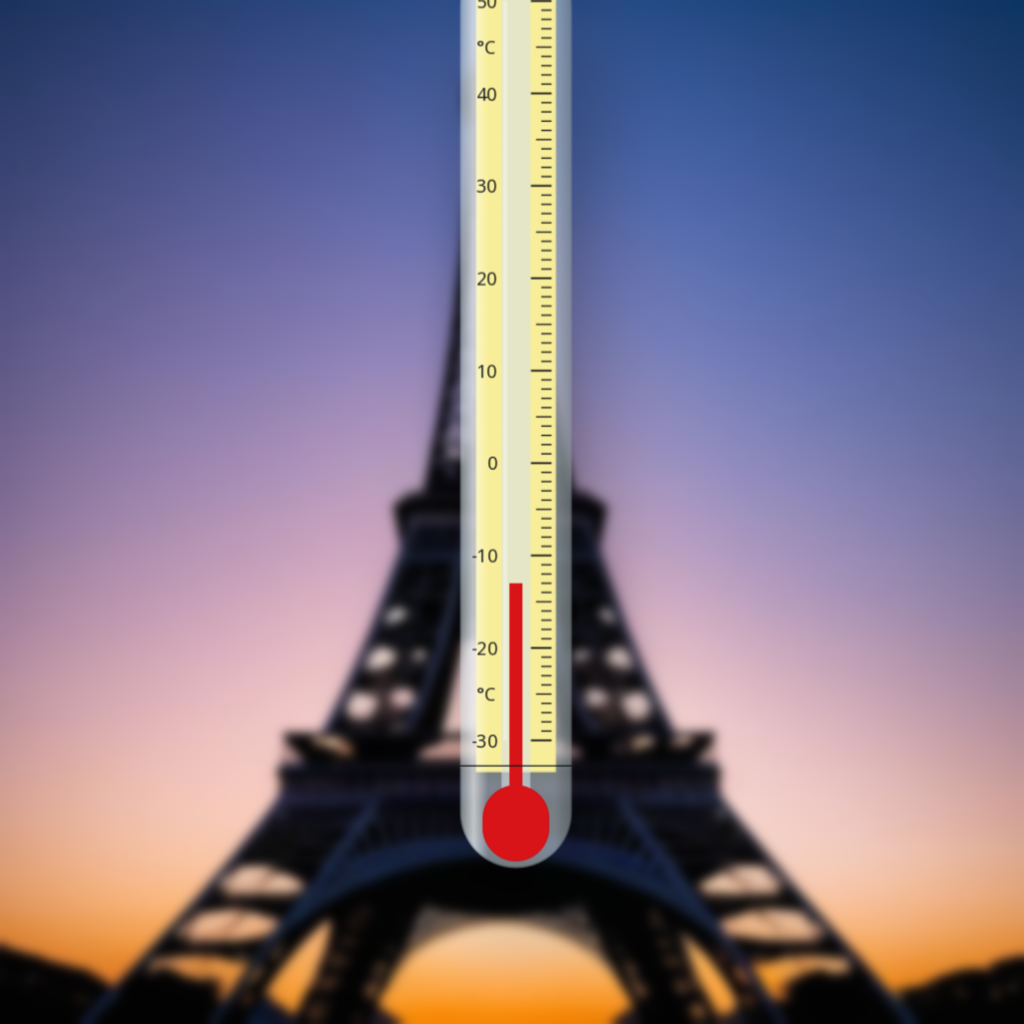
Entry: -13; °C
